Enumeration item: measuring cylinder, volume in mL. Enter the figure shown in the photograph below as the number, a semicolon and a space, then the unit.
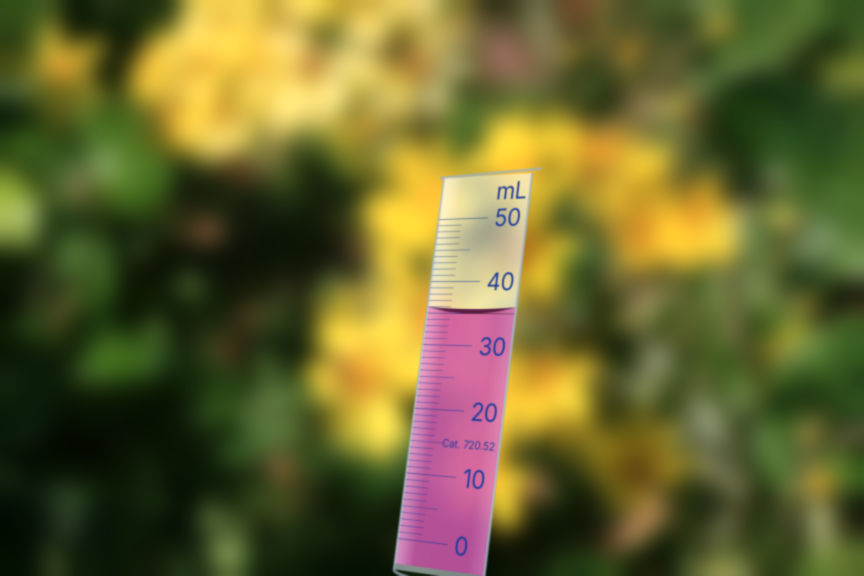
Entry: 35; mL
